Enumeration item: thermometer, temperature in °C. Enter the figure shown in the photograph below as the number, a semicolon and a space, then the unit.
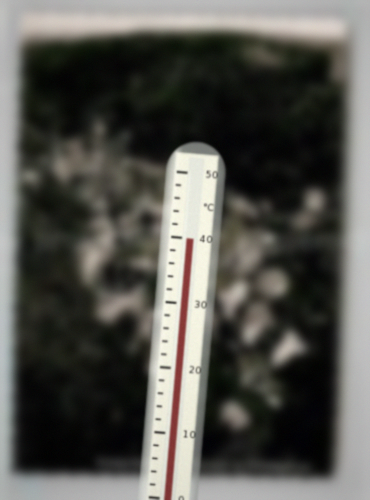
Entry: 40; °C
